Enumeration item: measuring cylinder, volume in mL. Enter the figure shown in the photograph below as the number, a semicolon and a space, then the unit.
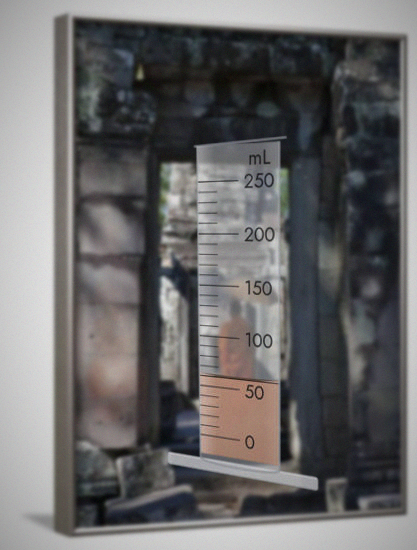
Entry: 60; mL
